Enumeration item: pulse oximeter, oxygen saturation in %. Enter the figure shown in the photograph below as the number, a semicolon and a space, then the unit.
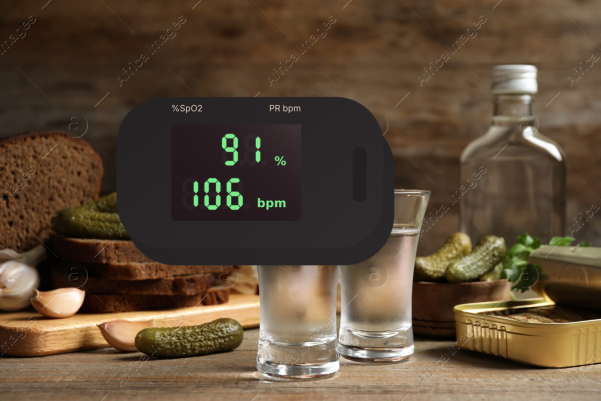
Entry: 91; %
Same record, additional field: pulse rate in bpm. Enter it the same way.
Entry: 106; bpm
